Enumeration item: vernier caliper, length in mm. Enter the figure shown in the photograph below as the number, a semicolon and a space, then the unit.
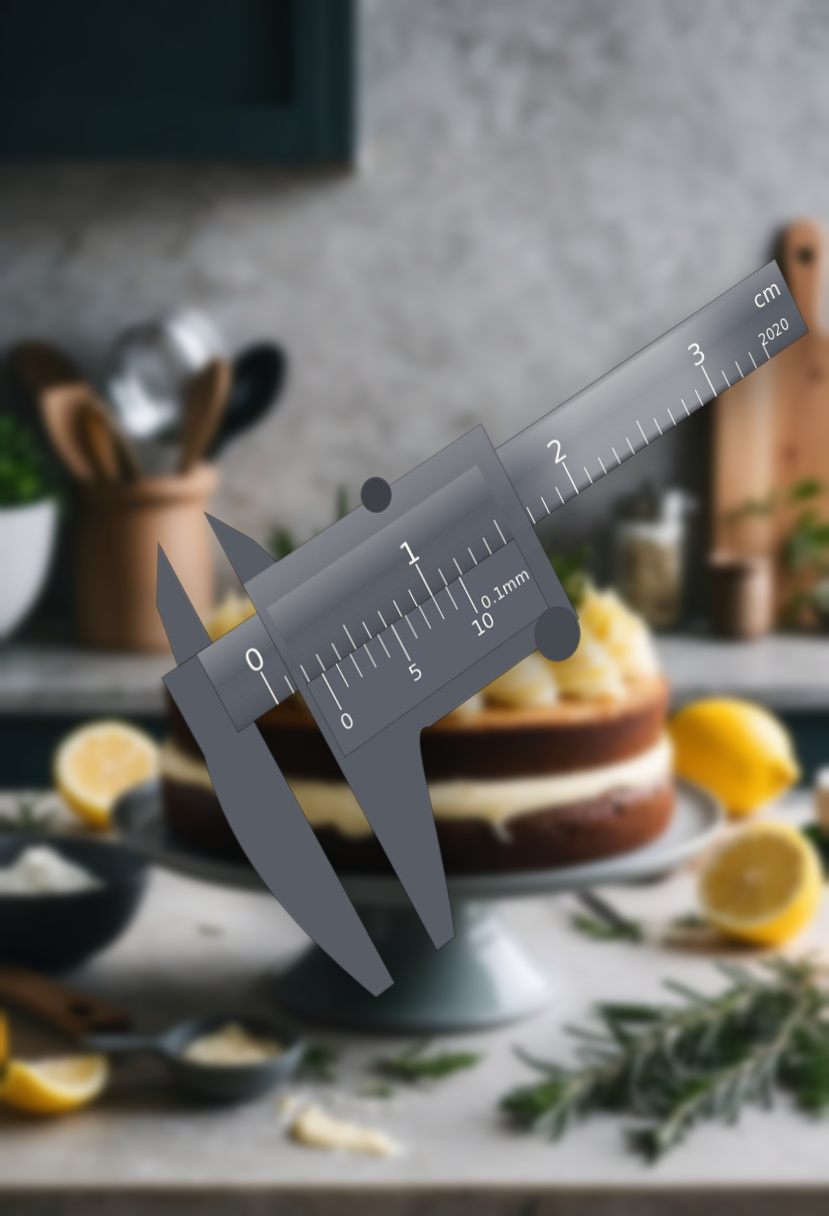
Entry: 2.8; mm
